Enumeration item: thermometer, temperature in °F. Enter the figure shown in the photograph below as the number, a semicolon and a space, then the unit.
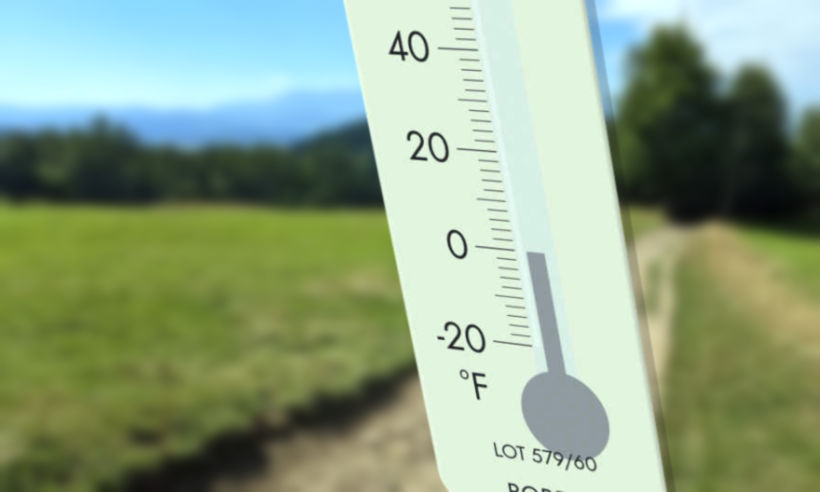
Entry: 0; °F
